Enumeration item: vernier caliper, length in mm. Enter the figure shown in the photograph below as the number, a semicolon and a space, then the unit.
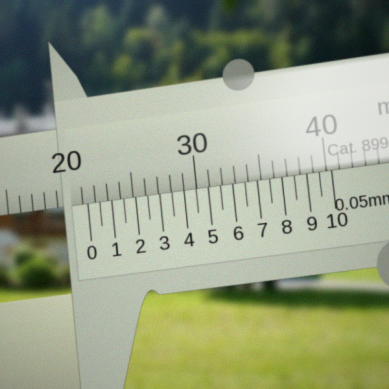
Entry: 21.4; mm
